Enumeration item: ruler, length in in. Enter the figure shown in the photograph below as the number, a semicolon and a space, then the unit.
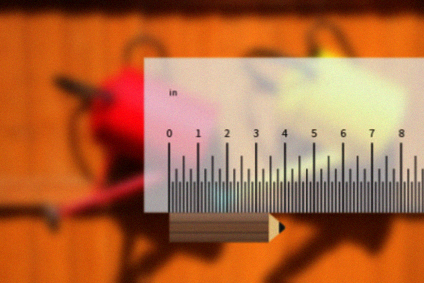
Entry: 4; in
